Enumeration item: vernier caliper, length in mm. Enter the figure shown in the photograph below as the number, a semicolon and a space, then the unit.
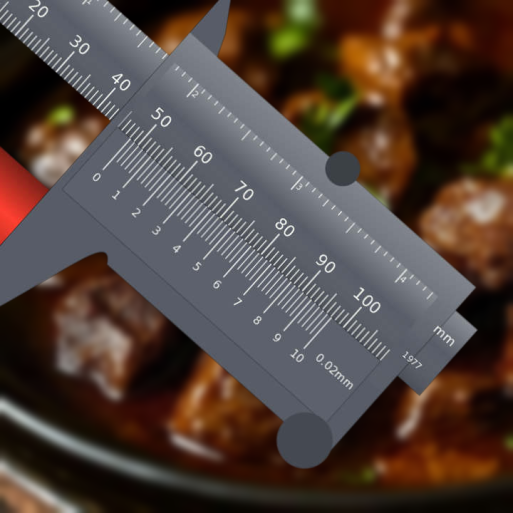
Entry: 48.2; mm
